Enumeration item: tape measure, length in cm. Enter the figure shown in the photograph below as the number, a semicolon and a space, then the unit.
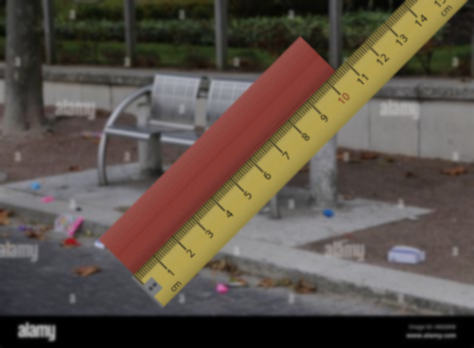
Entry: 10.5; cm
